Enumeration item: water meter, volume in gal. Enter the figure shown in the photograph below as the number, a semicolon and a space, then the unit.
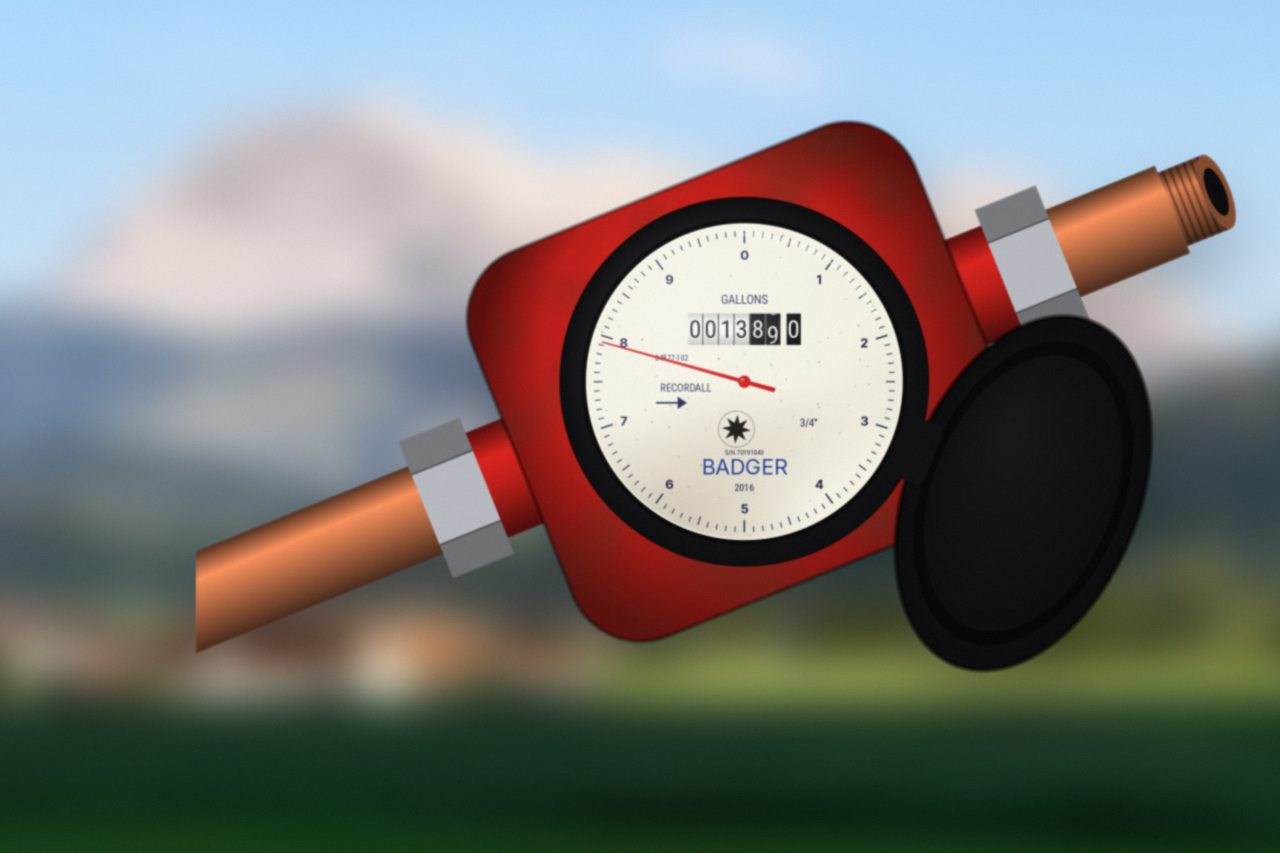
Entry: 13887.9; gal
